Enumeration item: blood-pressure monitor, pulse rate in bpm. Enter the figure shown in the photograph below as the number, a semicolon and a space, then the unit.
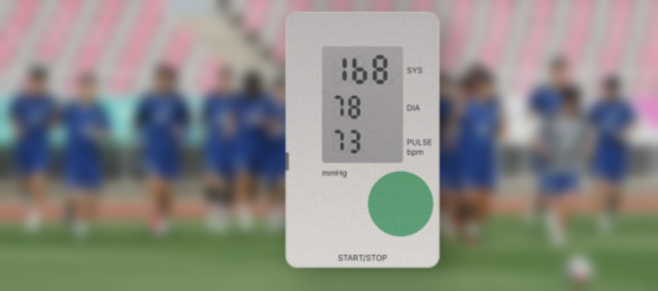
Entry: 73; bpm
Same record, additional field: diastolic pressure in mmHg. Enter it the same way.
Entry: 78; mmHg
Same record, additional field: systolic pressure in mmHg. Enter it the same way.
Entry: 168; mmHg
